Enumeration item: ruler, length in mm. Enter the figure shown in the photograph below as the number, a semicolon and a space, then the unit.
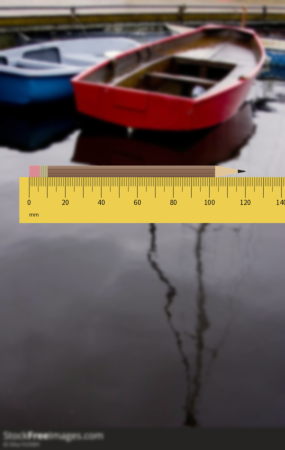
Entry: 120; mm
